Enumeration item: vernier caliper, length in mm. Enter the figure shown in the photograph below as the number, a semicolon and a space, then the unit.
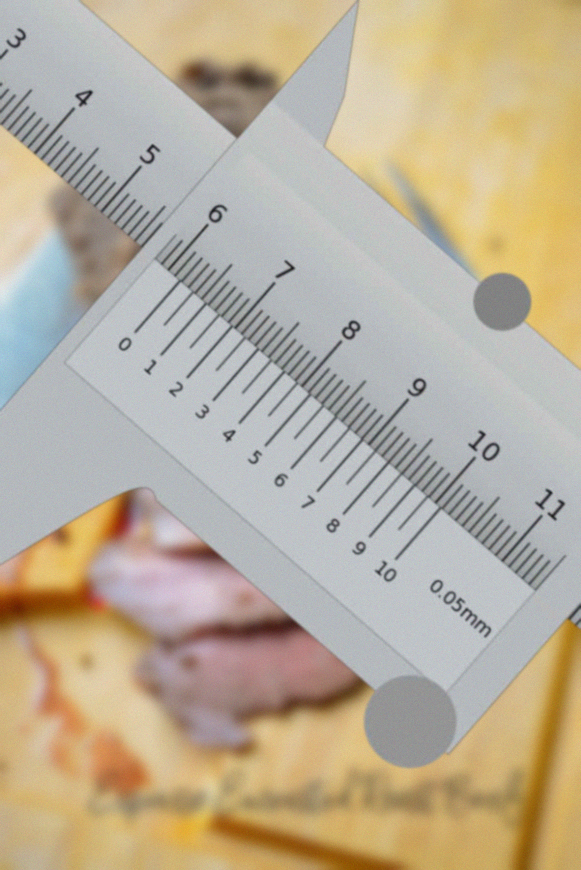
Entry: 61.8; mm
